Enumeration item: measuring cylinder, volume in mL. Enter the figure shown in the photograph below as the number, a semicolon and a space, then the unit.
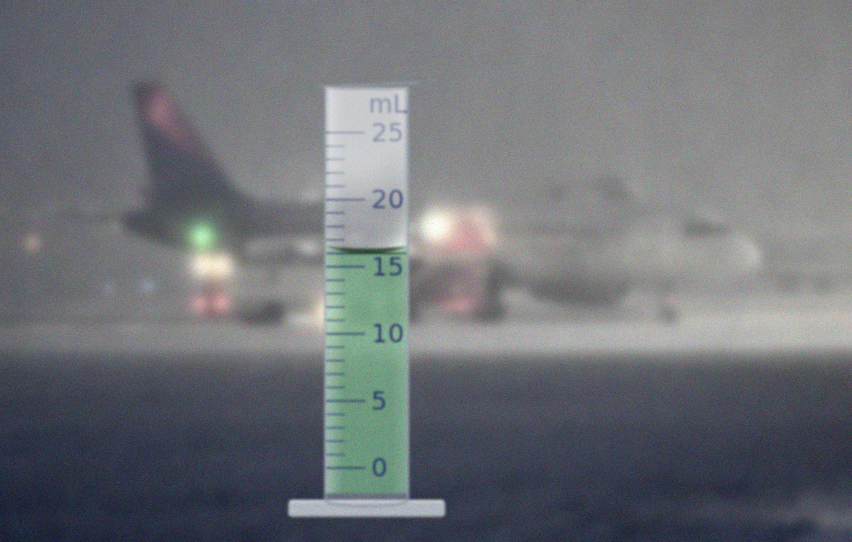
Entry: 16; mL
